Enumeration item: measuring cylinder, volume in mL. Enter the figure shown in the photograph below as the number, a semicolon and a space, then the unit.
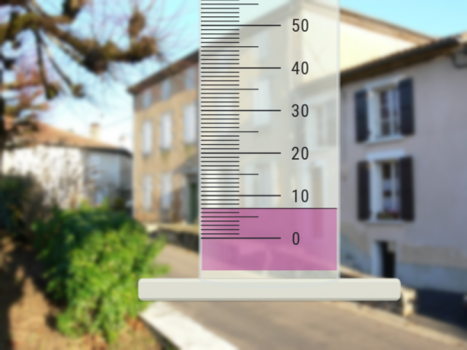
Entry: 7; mL
